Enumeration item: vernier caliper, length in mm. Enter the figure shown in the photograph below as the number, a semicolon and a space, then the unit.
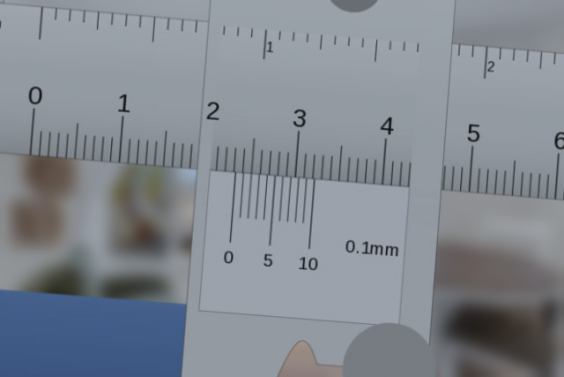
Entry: 23.2; mm
